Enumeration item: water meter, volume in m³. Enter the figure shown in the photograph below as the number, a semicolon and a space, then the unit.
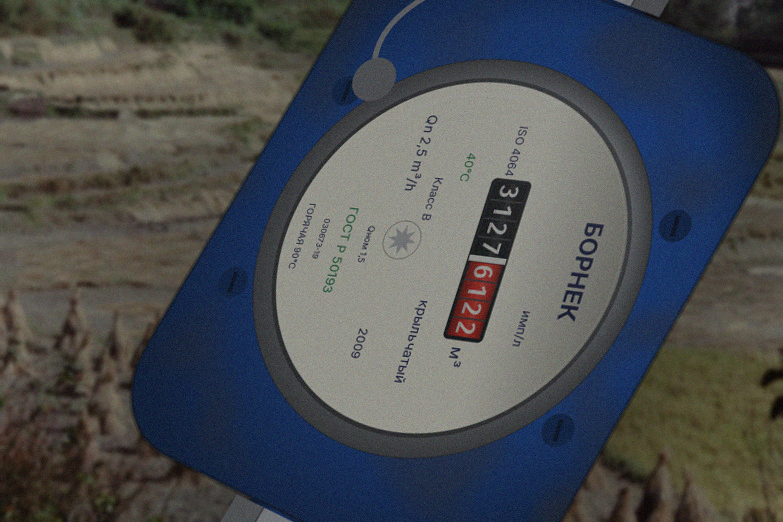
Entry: 3127.6122; m³
